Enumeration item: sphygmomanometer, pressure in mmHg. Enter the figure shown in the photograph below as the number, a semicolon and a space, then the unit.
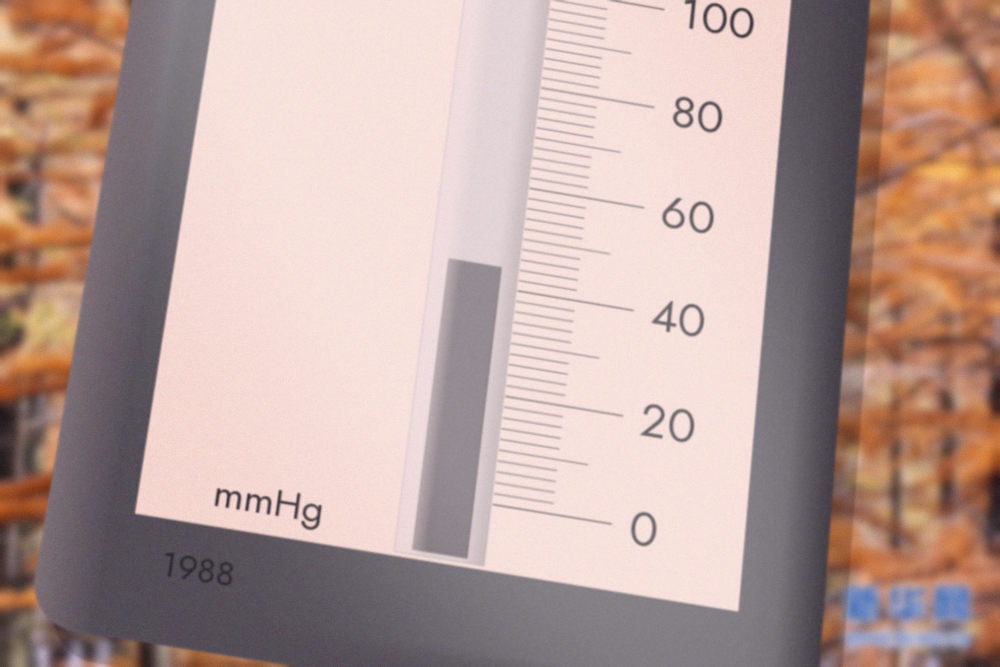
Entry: 44; mmHg
